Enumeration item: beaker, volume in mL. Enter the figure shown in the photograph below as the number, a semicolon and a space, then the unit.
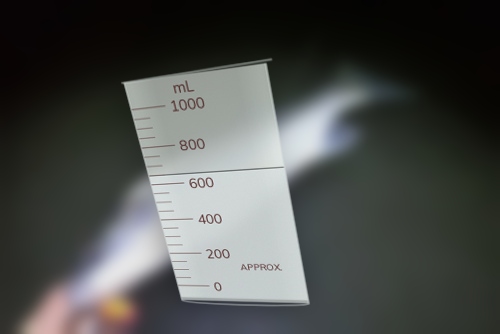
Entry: 650; mL
